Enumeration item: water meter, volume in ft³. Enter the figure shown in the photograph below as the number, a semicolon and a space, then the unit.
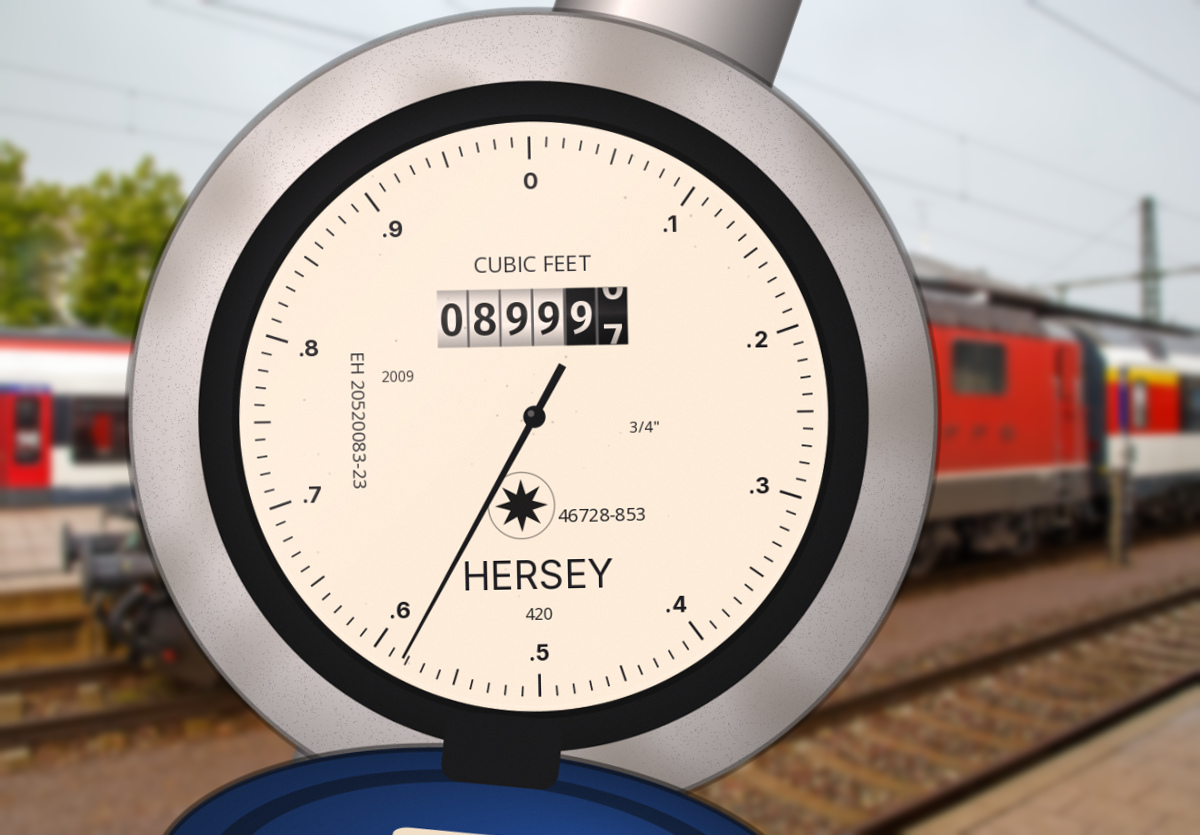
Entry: 89996.58; ft³
